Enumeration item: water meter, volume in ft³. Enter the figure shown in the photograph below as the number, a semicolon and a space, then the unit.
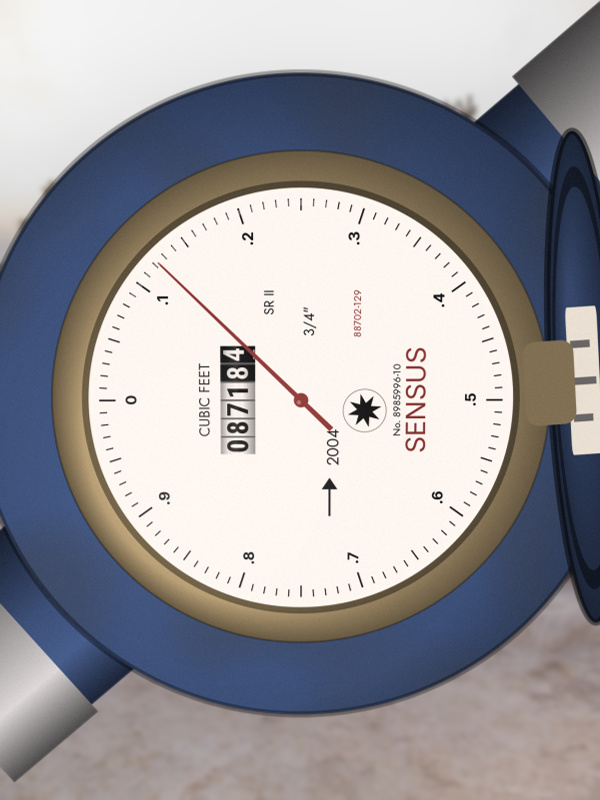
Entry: 87184.12; ft³
